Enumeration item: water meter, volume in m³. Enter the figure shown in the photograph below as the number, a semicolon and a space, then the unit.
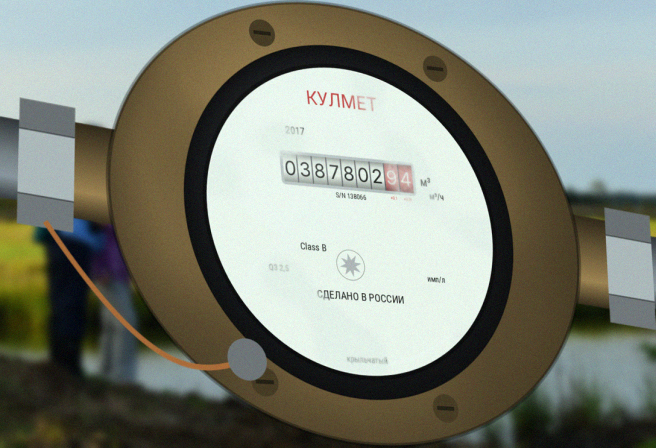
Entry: 387802.94; m³
